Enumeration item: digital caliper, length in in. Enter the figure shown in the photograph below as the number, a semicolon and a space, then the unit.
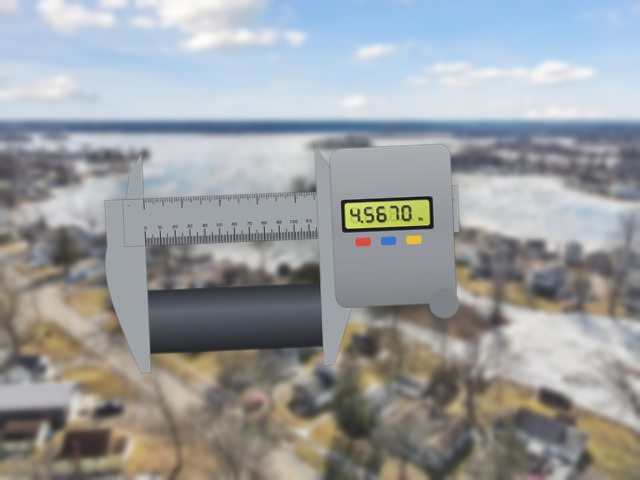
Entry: 4.5670; in
